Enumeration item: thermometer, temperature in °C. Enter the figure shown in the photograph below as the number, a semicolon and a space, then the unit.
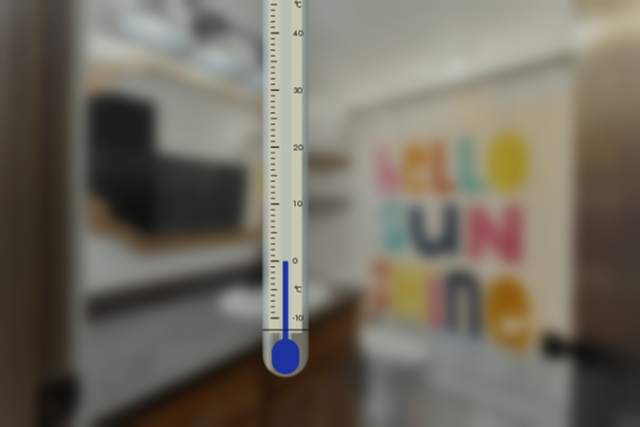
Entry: 0; °C
